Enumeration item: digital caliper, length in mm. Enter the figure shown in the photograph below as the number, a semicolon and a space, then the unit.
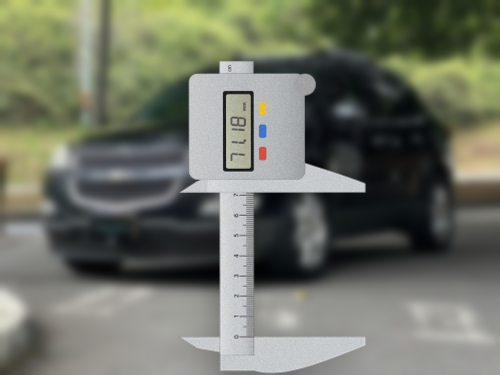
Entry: 71.18; mm
